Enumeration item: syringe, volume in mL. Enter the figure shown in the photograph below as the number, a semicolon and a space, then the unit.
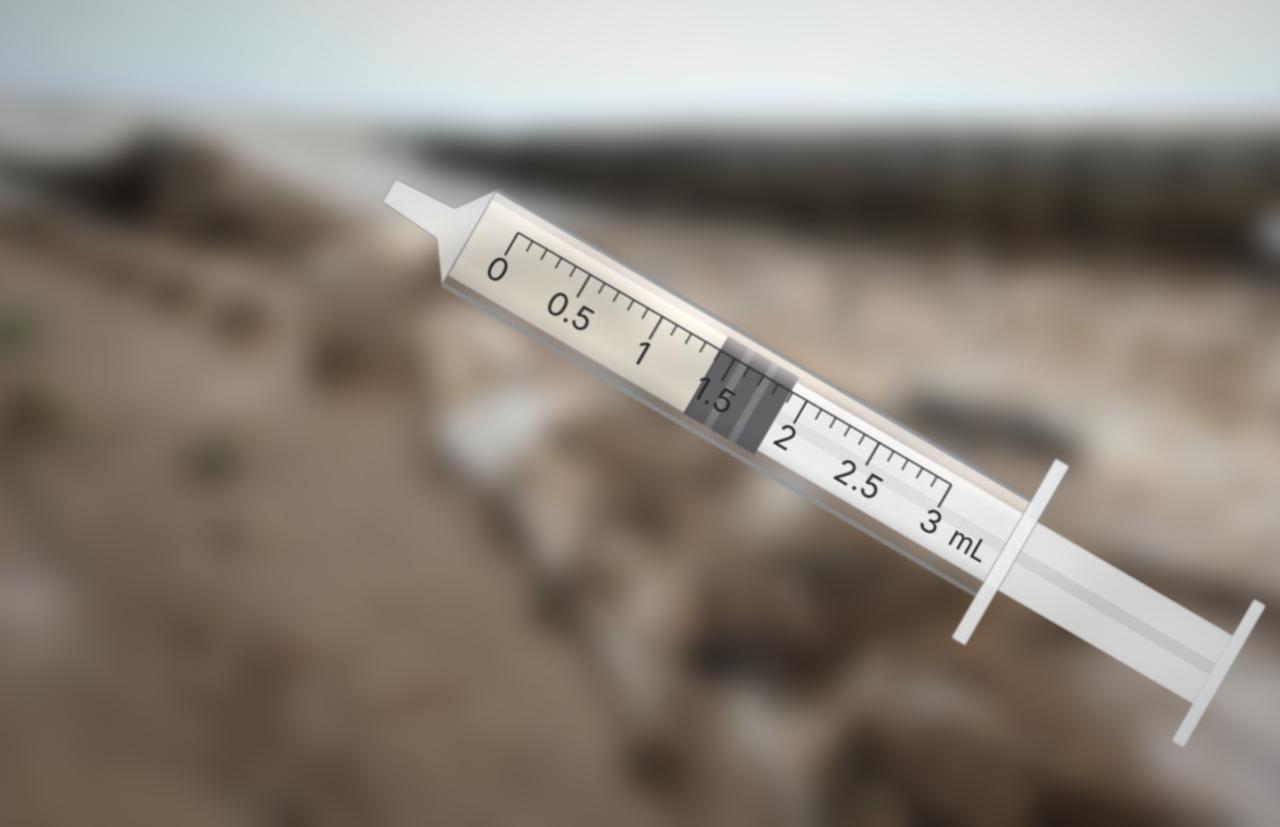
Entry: 1.4; mL
